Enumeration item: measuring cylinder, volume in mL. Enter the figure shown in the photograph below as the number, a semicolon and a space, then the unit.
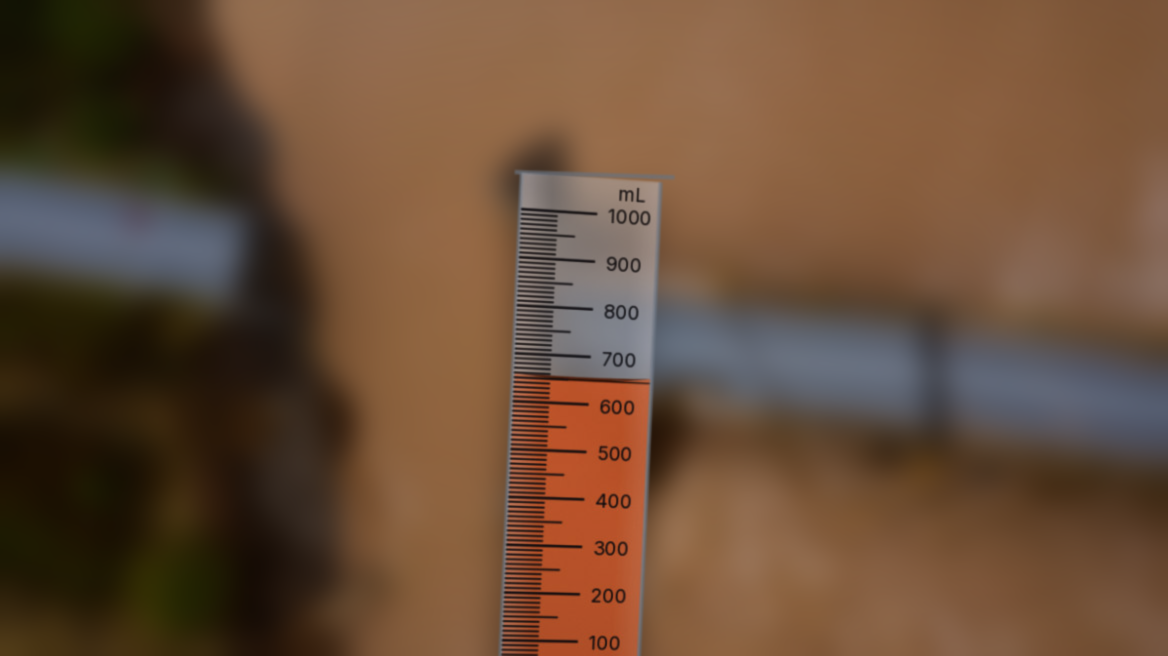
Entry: 650; mL
